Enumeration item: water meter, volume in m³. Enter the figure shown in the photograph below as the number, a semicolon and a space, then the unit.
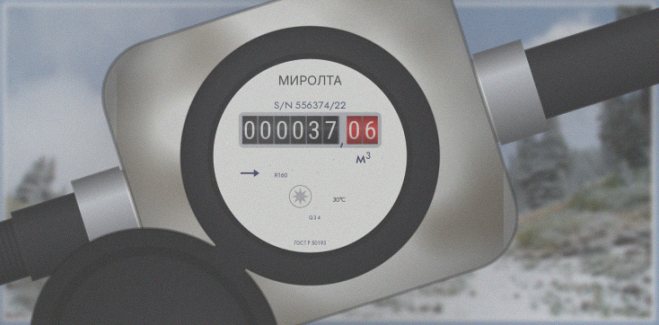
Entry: 37.06; m³
